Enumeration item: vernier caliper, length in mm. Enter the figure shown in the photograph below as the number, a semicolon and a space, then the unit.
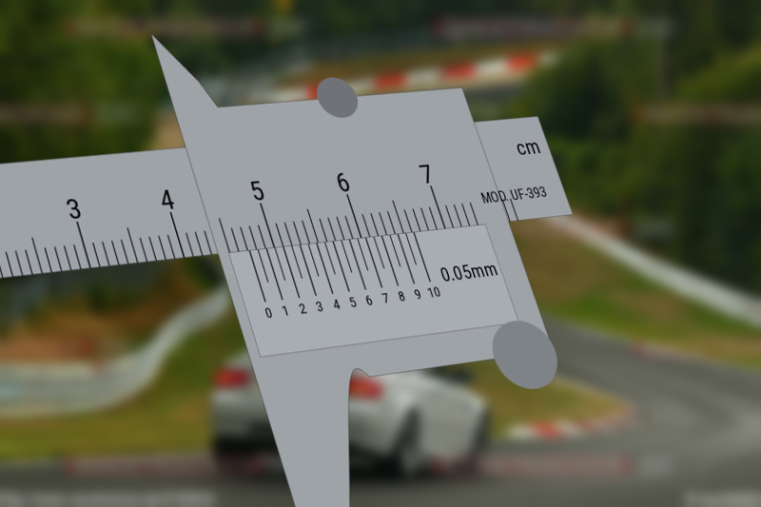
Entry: 47.2; mm
